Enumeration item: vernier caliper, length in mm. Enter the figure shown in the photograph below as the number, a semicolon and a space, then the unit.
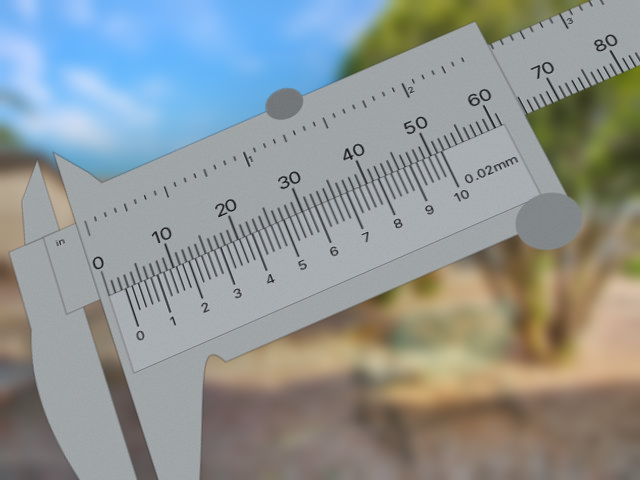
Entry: 2.6; mm
